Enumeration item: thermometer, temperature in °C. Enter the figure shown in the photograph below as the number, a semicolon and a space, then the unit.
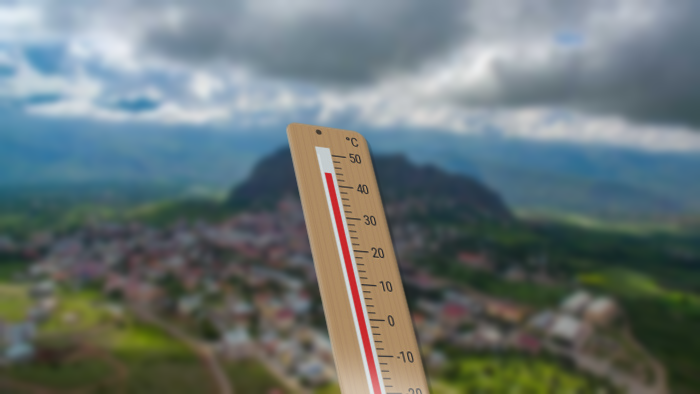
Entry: 44; °C
